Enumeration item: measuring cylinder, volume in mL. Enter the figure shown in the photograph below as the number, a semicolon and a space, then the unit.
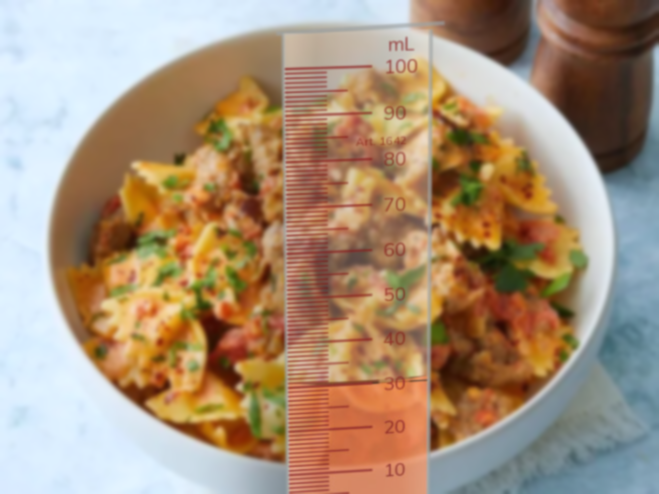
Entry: 30; mL
